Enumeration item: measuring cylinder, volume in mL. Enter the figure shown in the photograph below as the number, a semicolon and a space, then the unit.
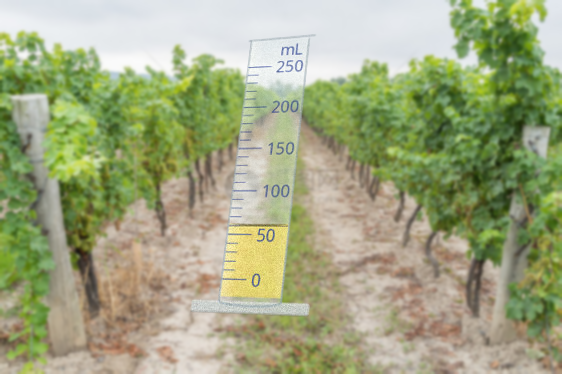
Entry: 60; mL
